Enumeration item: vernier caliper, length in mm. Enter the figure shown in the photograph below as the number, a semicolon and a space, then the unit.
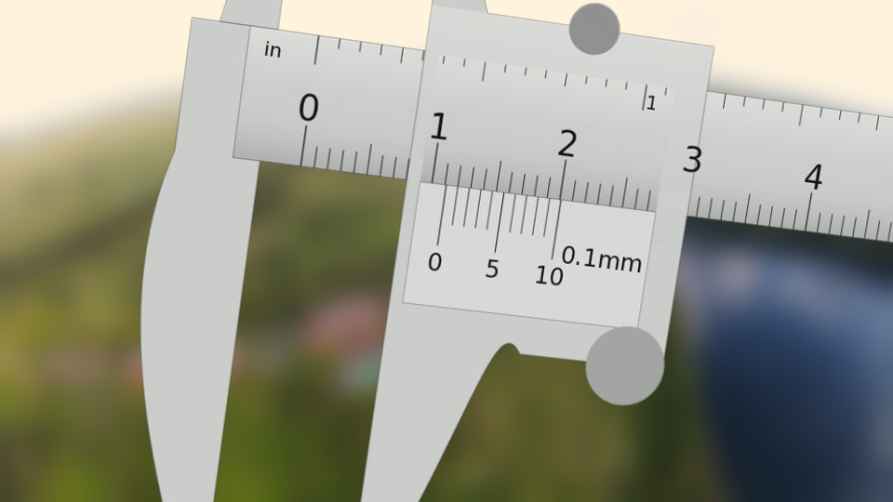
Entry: 11.1; mm
